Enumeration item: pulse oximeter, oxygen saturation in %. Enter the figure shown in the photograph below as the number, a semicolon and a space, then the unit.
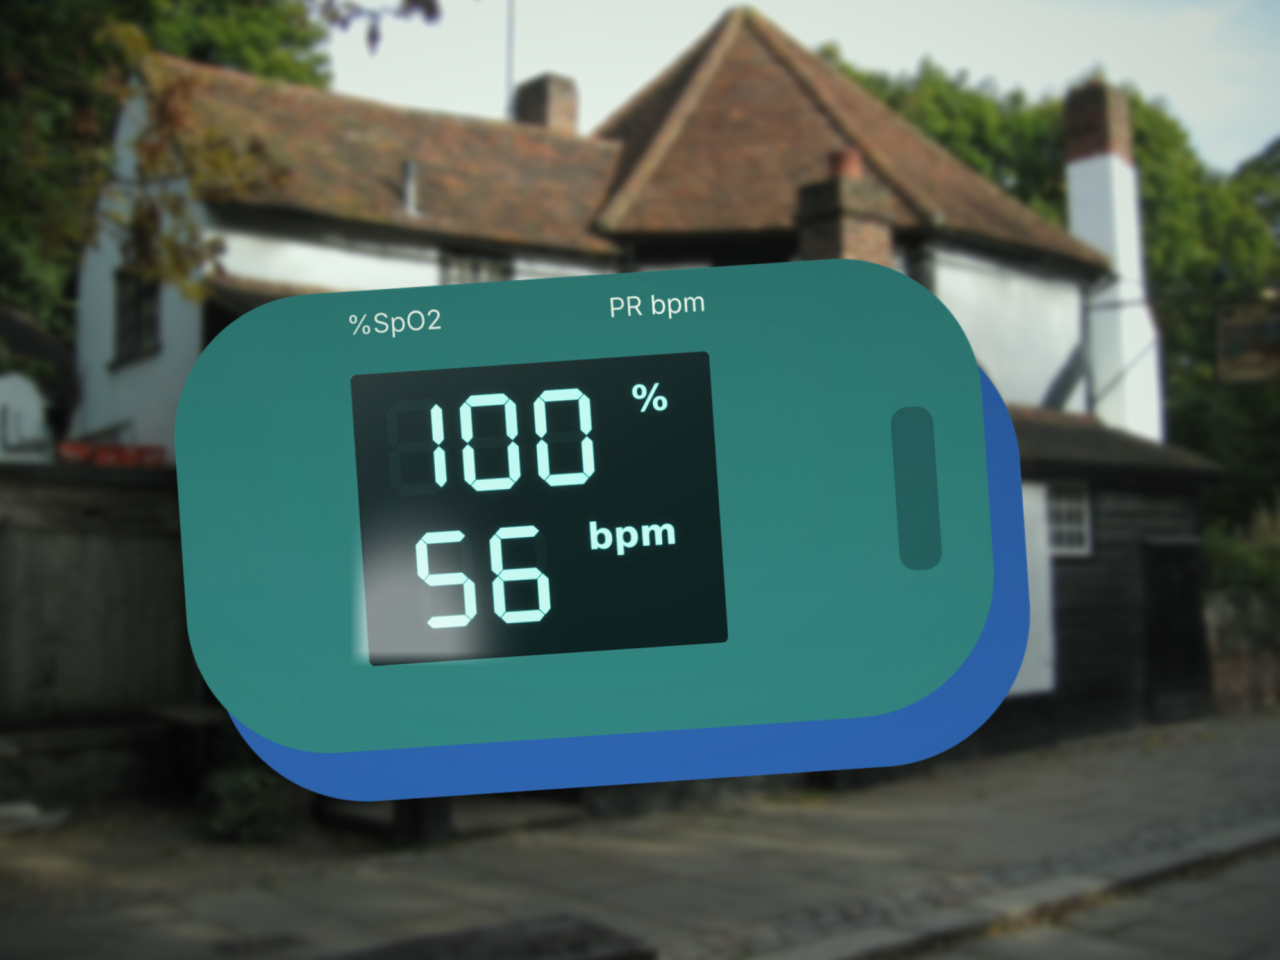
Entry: 100; %
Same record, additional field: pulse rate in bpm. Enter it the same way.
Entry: 56; bpm
